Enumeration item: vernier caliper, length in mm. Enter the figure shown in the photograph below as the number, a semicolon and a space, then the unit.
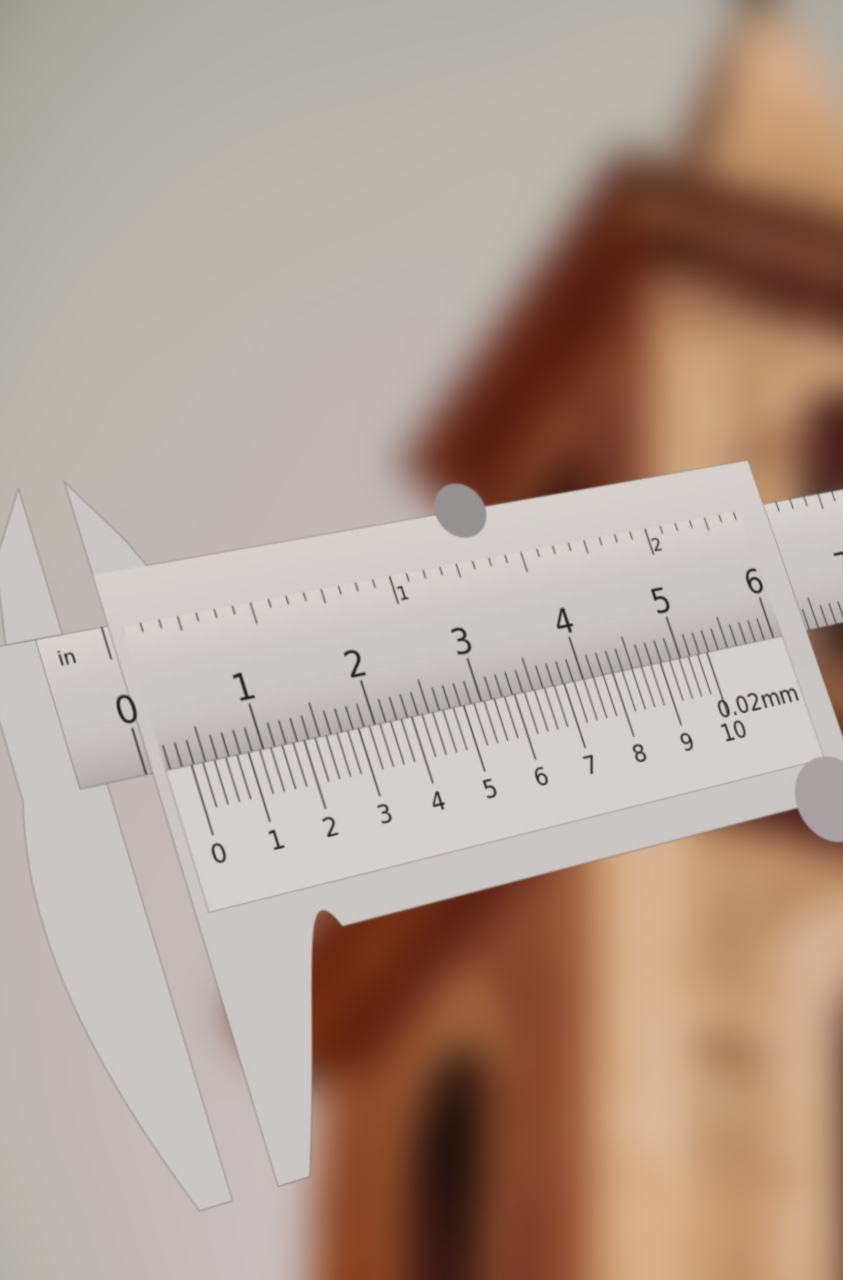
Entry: 3.8; mm
